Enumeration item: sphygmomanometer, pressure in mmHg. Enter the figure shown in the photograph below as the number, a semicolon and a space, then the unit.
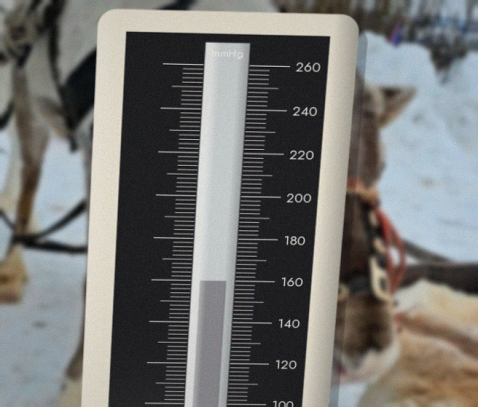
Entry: 160; mmHg
